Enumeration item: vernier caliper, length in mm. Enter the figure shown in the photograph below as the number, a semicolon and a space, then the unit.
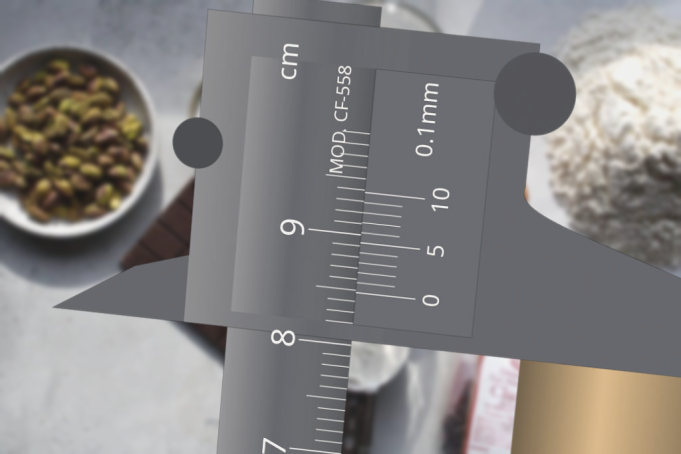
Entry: 84.8; mm
